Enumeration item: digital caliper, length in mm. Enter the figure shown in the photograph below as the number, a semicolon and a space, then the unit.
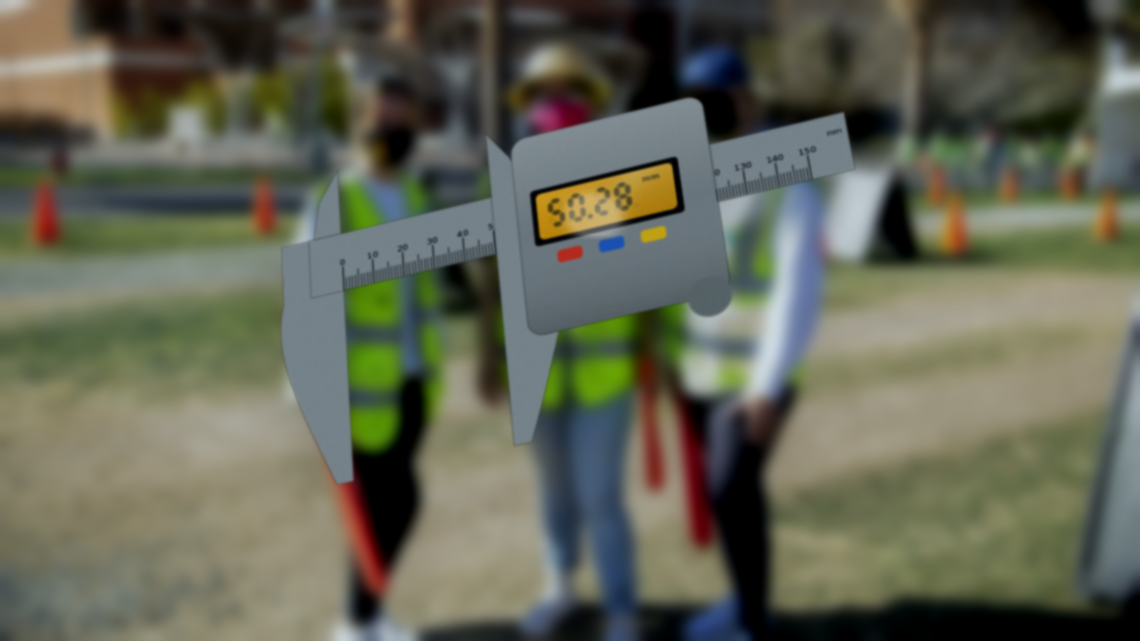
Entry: 50.28; mm
